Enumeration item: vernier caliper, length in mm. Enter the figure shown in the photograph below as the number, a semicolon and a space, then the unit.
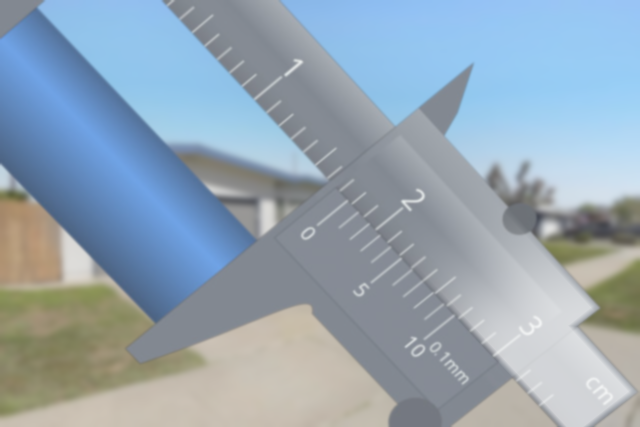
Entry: 17.7; mm
